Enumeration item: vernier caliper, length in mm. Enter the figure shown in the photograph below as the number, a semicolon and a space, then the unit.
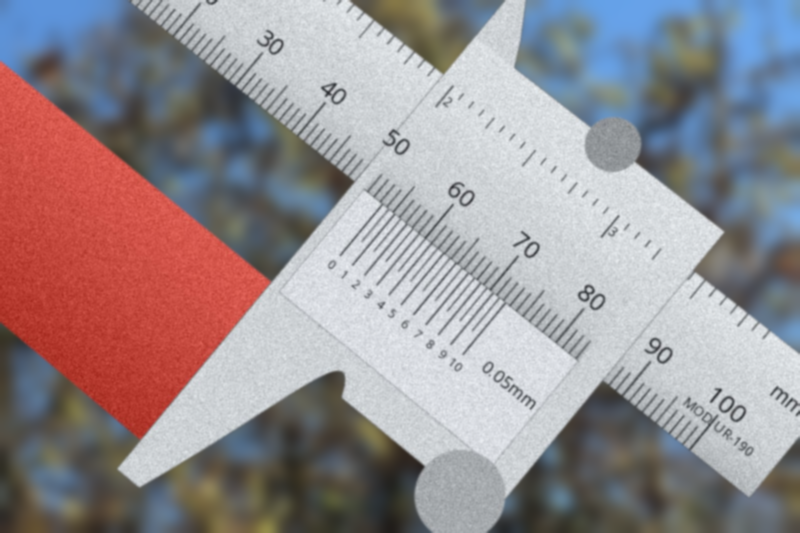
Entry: 53.4; mm
